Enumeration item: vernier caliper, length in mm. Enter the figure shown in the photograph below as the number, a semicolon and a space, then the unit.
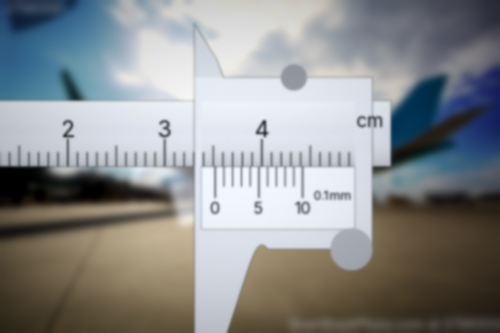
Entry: 35.2; mm
